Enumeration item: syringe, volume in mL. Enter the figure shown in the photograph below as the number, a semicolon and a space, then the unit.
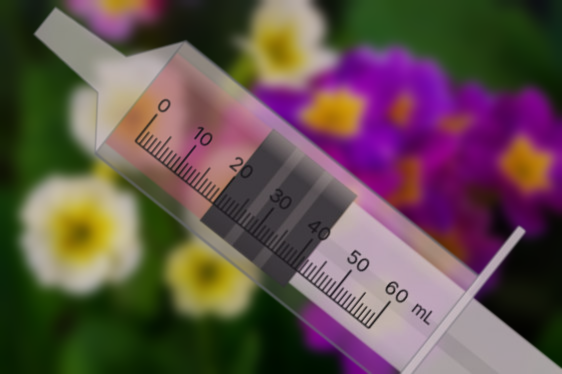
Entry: 20; mL
